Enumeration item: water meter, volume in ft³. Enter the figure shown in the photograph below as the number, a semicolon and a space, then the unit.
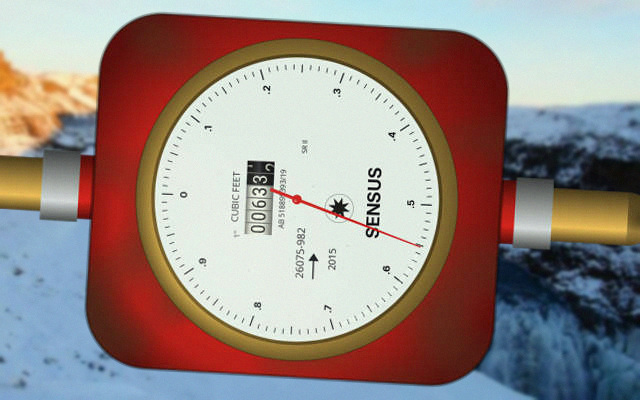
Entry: 6331.55; ft³
